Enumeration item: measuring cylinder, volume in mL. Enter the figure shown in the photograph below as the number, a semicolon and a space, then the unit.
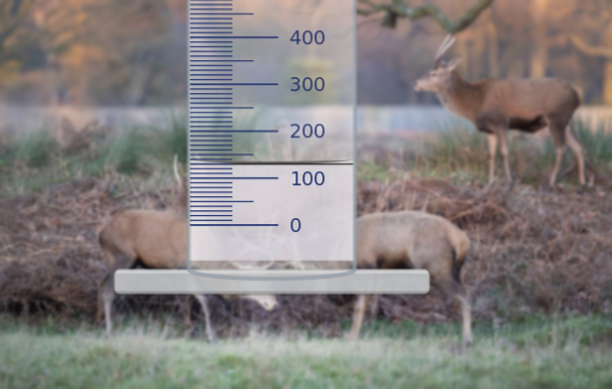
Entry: 130; mL
